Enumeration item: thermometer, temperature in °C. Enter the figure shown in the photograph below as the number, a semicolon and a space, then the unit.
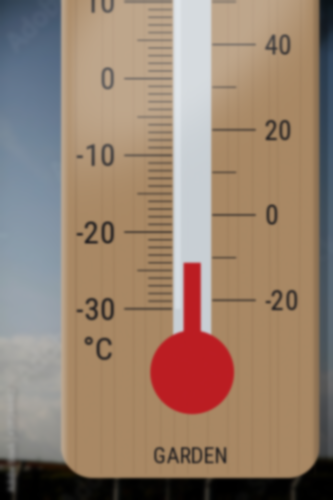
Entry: -24; °C
